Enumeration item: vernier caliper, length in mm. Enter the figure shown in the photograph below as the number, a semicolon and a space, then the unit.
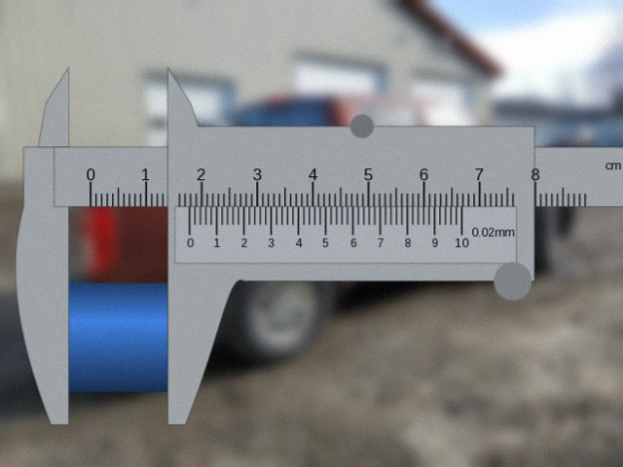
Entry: 17.8; mm
